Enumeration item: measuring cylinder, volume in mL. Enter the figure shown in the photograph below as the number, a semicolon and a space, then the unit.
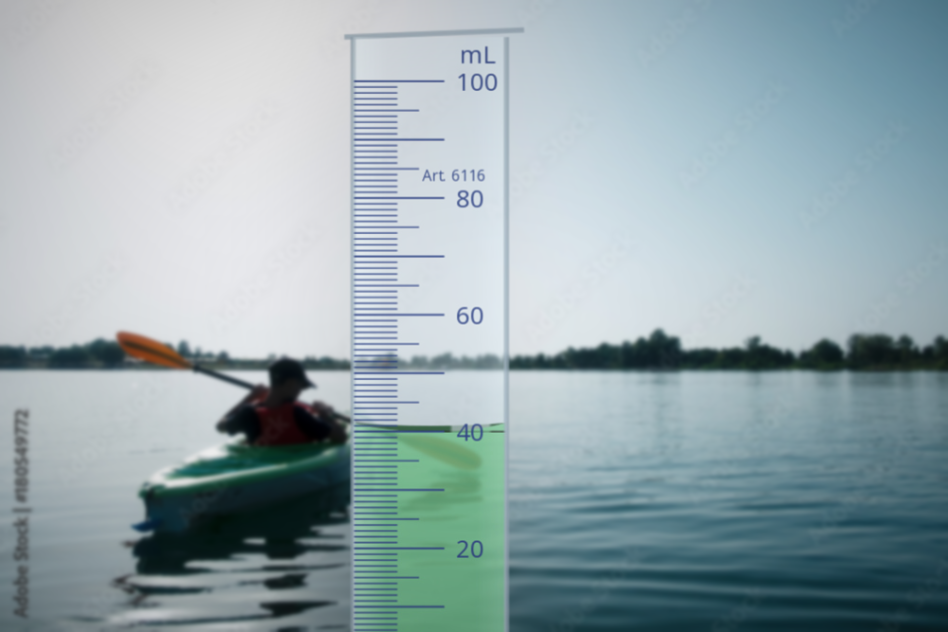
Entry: 40; mL
